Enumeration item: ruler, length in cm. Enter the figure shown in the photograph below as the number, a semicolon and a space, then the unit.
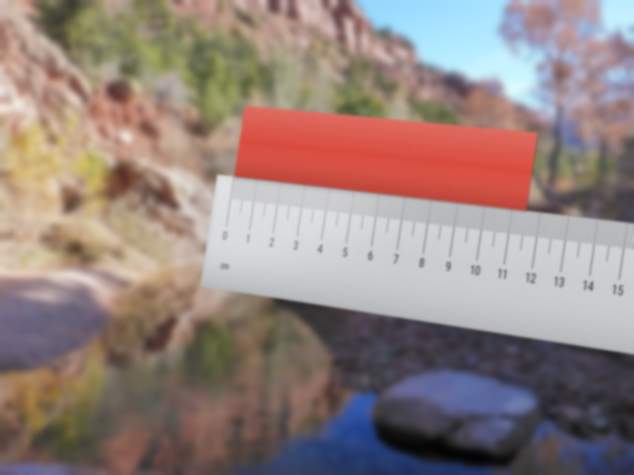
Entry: 11.5; cm
